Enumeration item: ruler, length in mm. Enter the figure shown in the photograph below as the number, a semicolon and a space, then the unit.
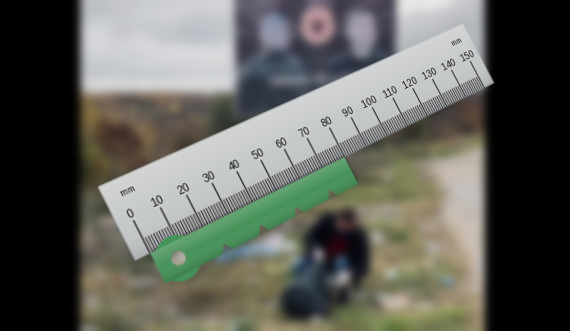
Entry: 80; mm
